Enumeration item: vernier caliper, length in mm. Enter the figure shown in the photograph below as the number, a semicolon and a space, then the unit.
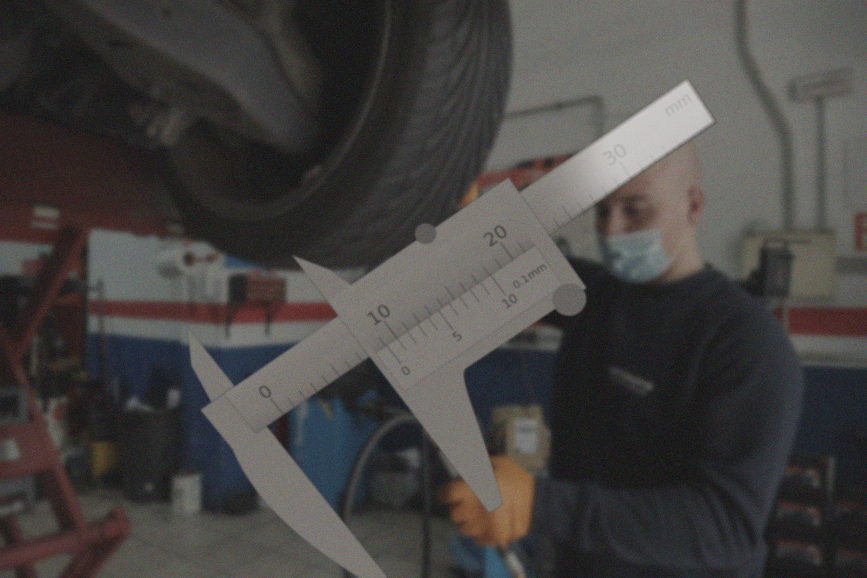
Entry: 9.1; mm
